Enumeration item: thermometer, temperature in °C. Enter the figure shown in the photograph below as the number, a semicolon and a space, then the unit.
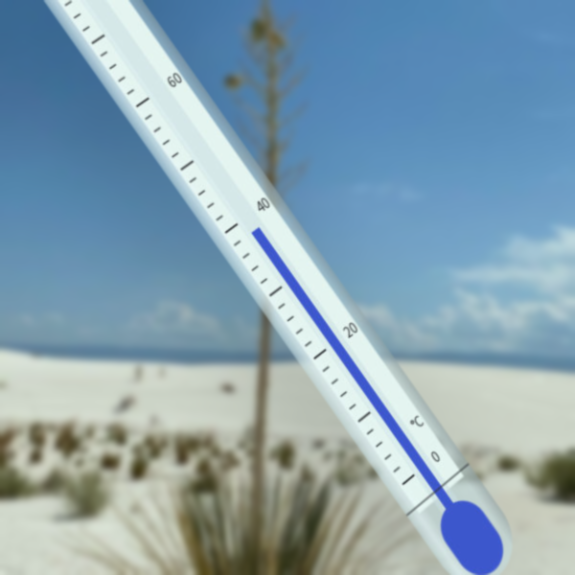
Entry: 38; °C
